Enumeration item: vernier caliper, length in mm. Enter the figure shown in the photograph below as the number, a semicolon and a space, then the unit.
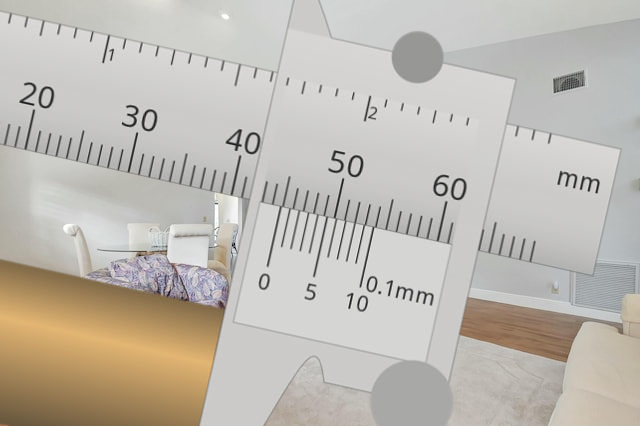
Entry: 44.8; mm
